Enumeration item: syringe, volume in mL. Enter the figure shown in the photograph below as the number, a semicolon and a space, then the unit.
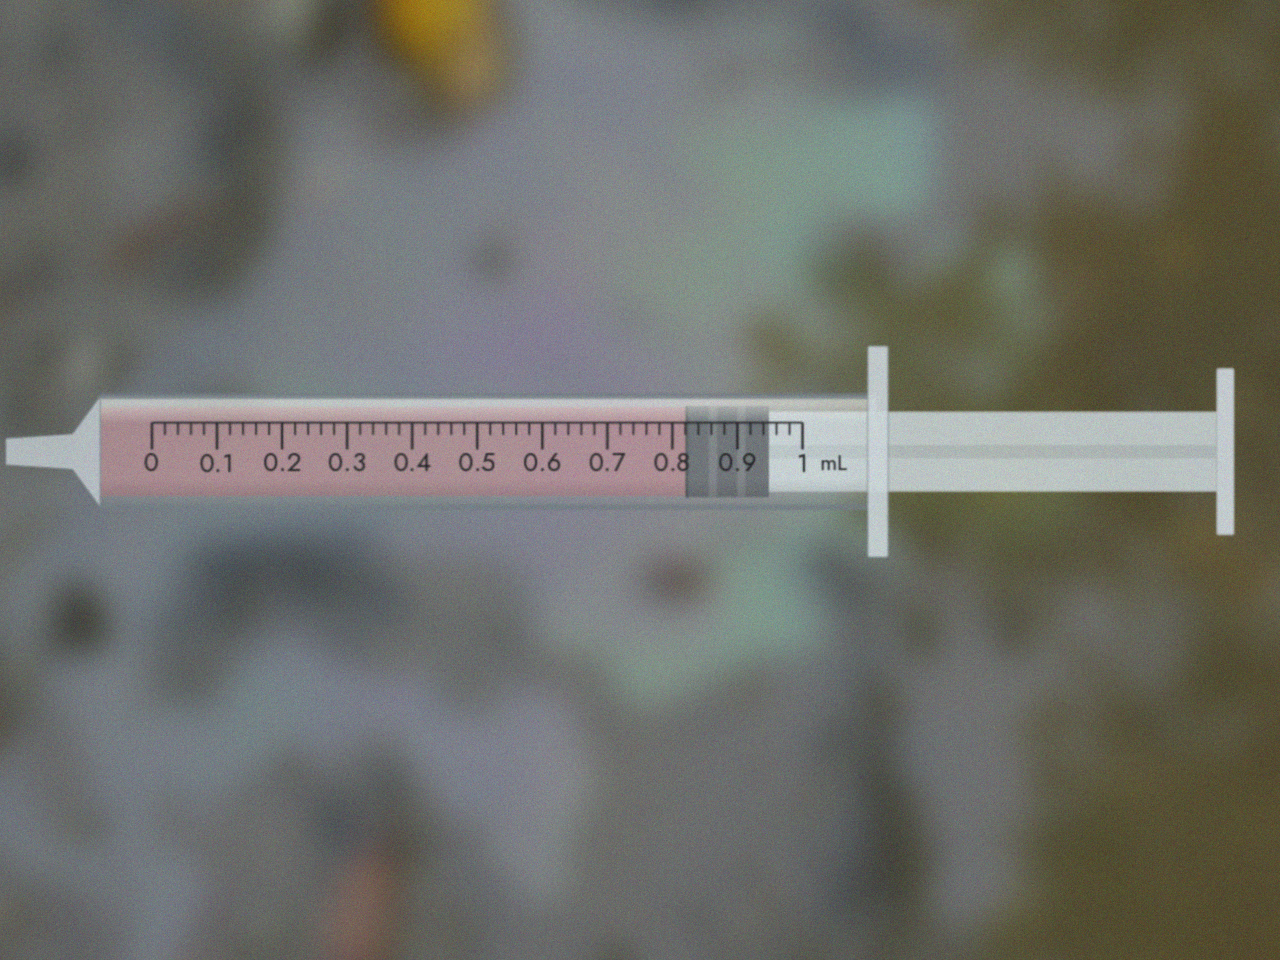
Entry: 0.82; mL
